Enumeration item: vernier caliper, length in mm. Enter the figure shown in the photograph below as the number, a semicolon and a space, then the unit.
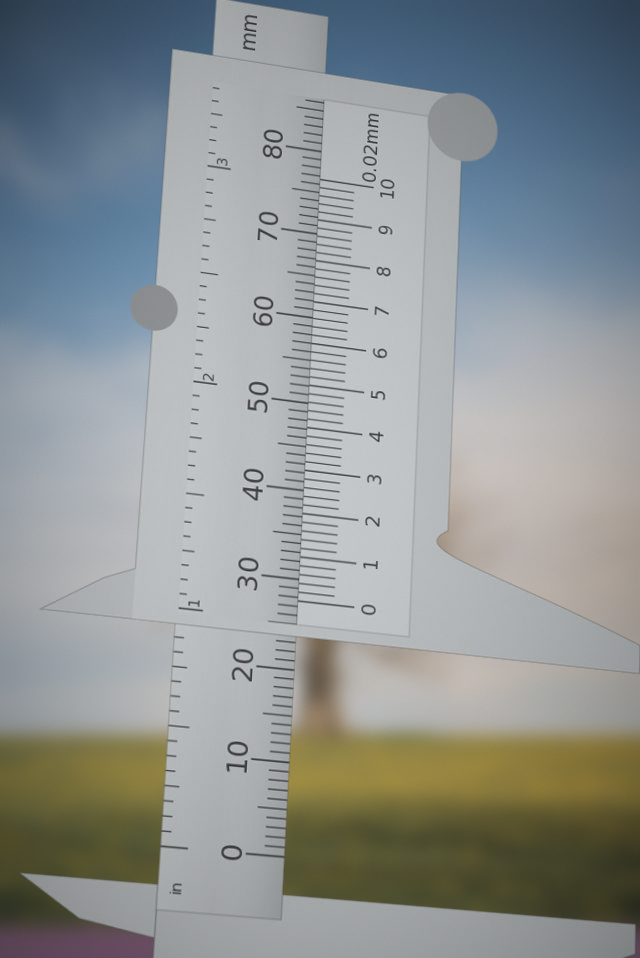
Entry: 27.6; mm
